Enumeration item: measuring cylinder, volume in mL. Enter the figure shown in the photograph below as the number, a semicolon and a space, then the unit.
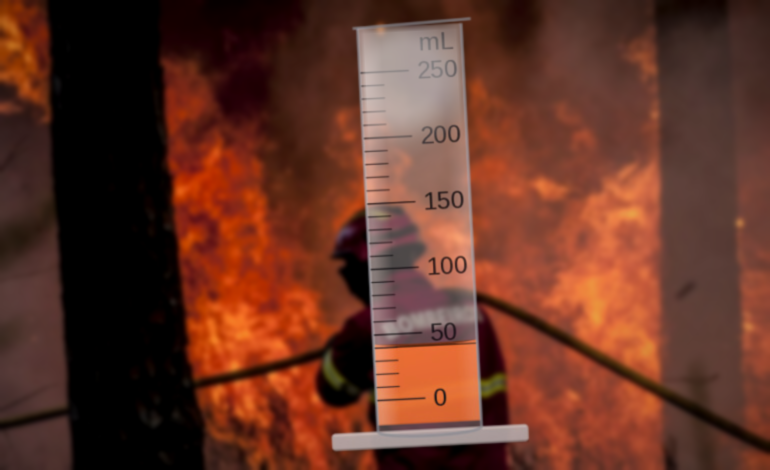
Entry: 40; mL
